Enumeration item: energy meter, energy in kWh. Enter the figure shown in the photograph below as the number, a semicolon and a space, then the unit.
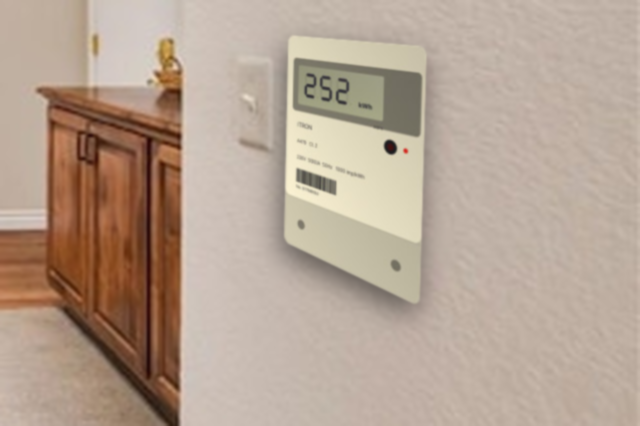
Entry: 252; kWh
